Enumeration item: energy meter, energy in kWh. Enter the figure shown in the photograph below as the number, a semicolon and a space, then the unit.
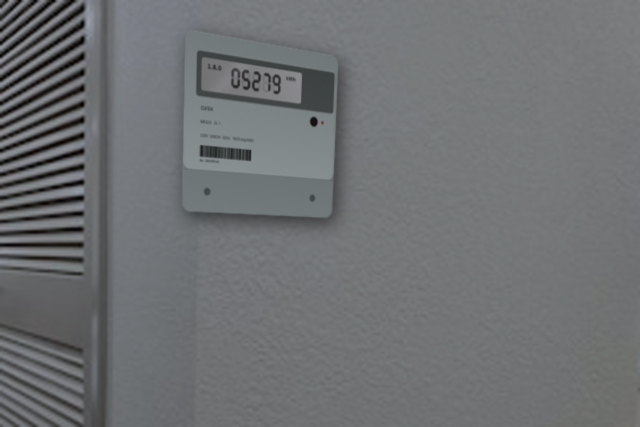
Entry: 5279; kWh
